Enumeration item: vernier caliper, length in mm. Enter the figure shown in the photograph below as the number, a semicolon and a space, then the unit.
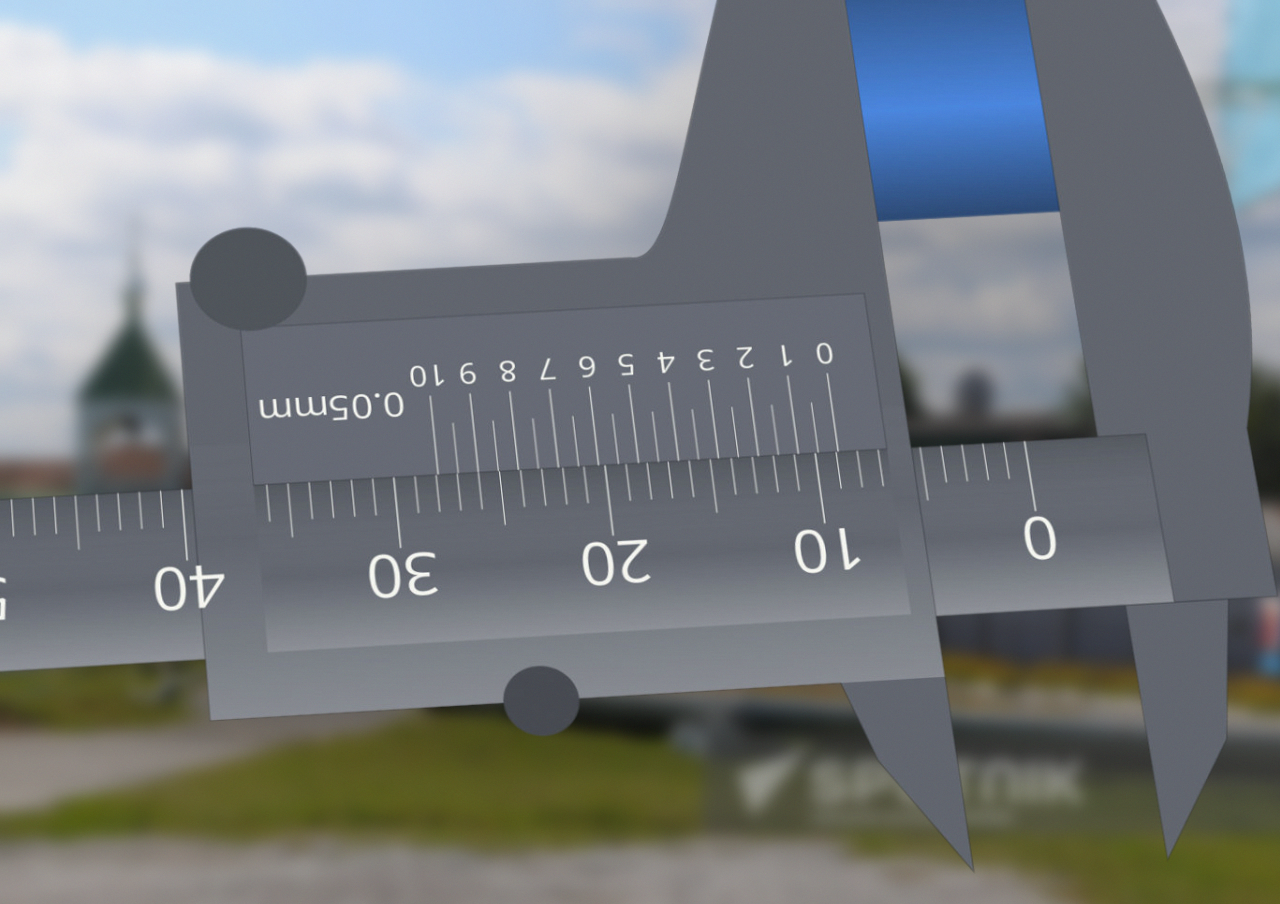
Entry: 8.9; mm
